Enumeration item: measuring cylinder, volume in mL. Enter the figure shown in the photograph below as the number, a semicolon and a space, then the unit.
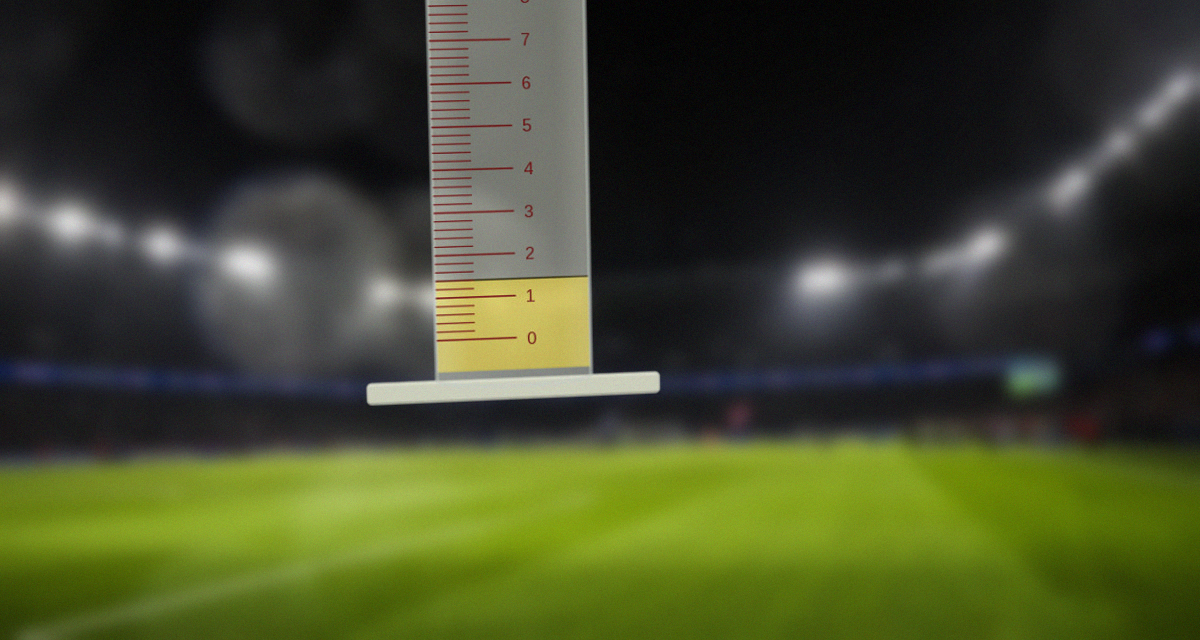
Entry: 1.4; mL
